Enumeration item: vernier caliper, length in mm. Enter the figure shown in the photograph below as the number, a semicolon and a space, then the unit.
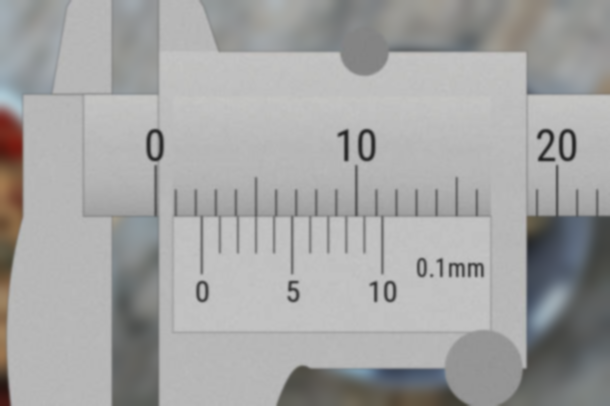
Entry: 2.3; mm
